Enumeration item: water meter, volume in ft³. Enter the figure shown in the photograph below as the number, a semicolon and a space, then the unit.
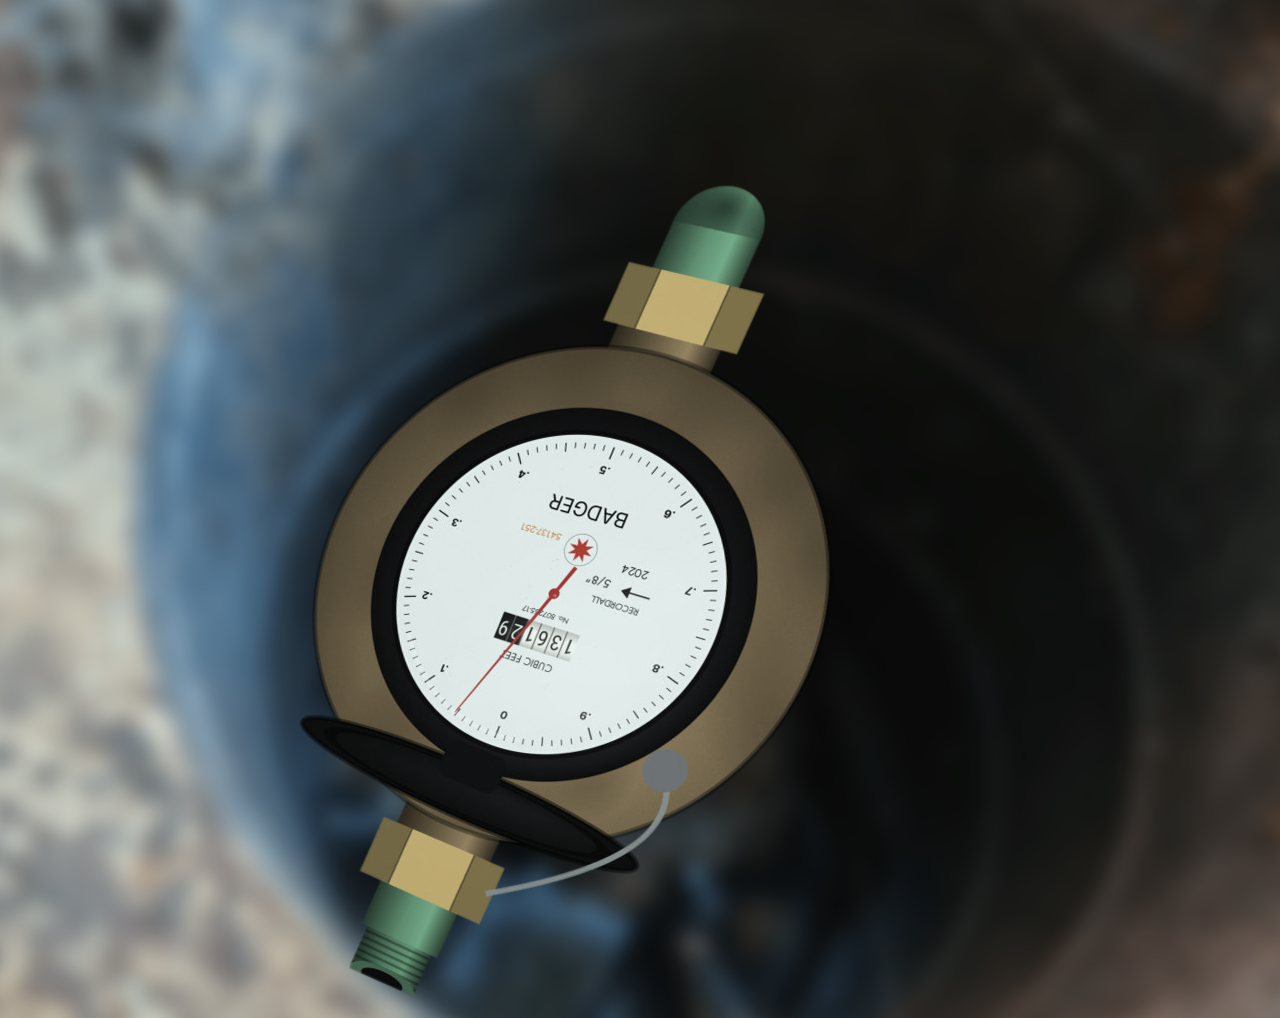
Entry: 136129.05; ft³
